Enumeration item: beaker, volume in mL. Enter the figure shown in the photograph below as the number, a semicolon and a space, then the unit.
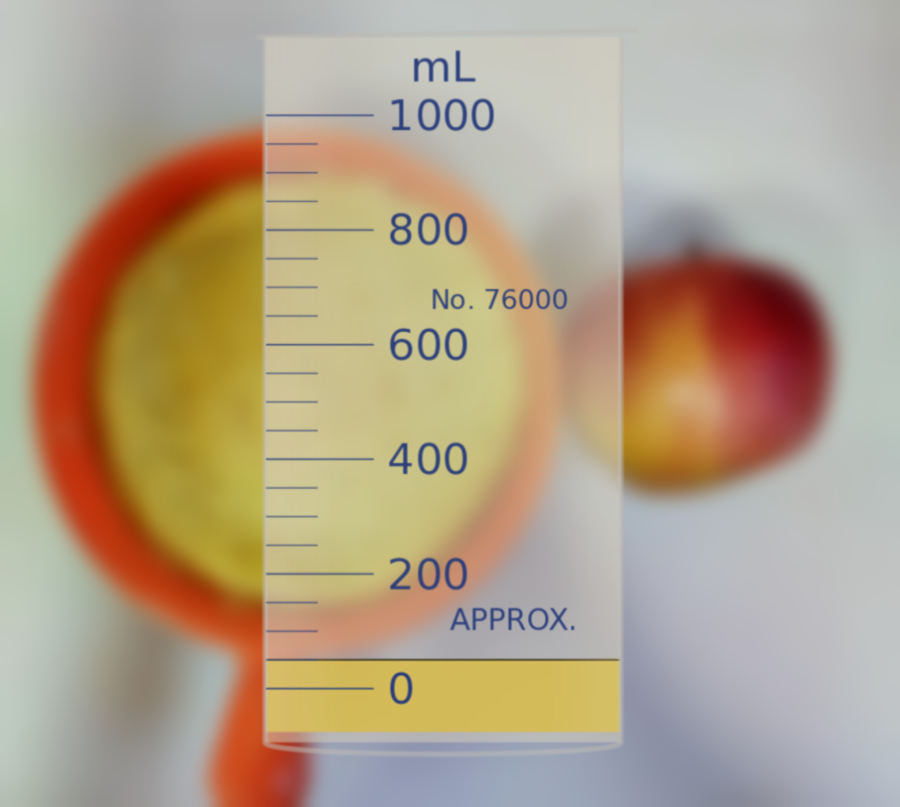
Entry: 50; mL
